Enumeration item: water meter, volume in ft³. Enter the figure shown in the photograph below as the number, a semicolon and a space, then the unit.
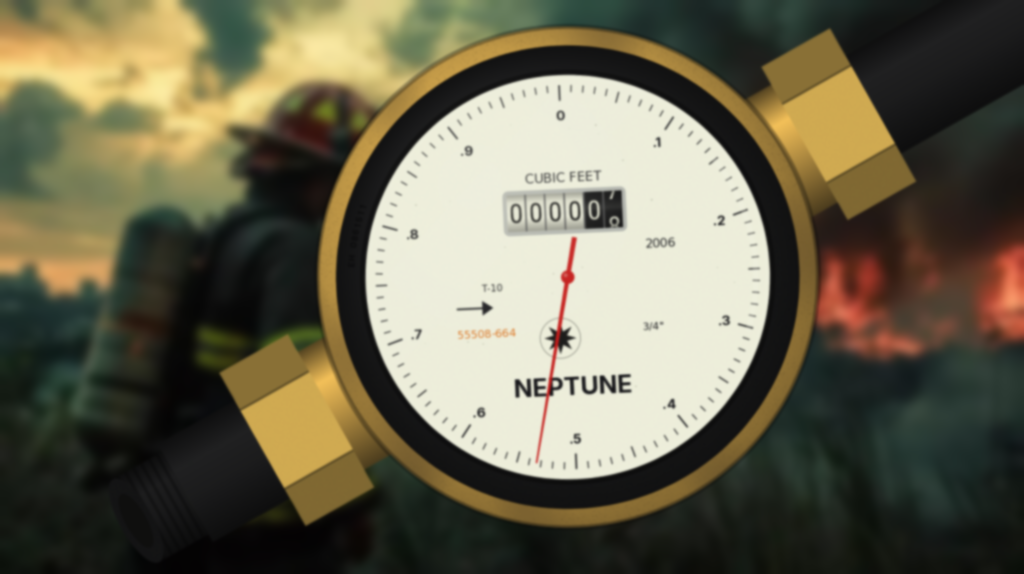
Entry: 7.53; ft³
